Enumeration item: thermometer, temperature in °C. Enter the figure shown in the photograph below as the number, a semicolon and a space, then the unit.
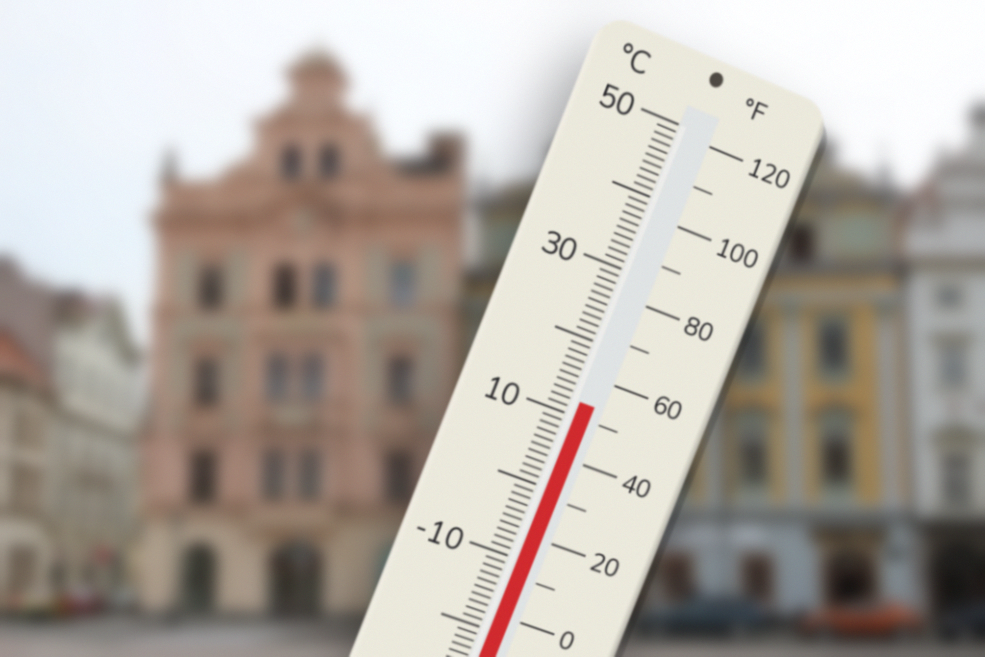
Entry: 12; °C
